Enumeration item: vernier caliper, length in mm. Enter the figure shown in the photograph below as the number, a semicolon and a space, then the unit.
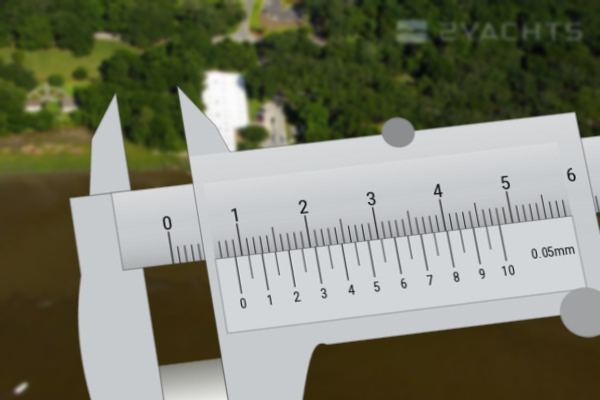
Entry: 9.0; mm
